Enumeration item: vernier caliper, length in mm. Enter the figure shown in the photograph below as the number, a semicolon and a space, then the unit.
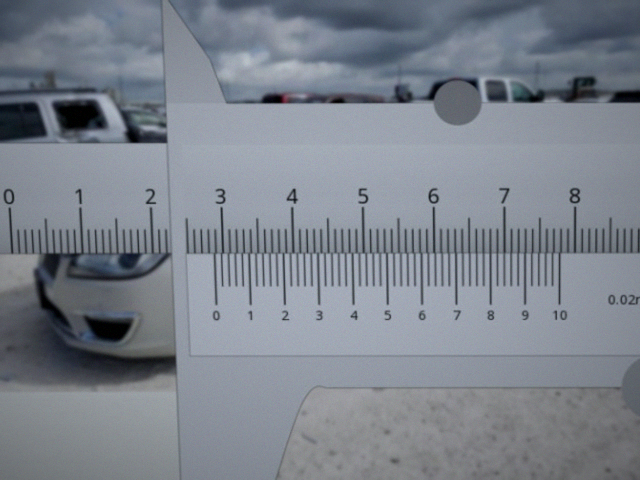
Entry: 28.8; mm
